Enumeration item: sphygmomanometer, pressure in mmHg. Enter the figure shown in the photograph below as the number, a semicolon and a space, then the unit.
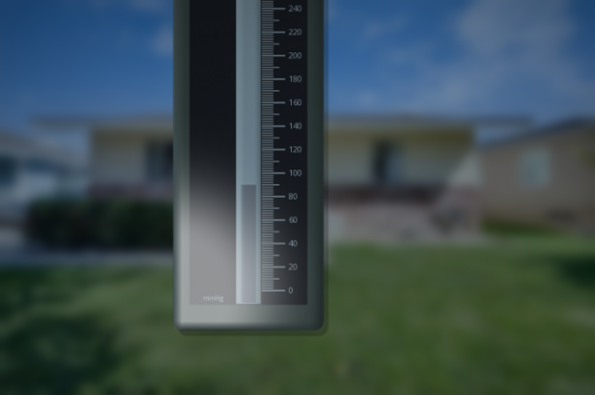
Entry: 90; mmHg
